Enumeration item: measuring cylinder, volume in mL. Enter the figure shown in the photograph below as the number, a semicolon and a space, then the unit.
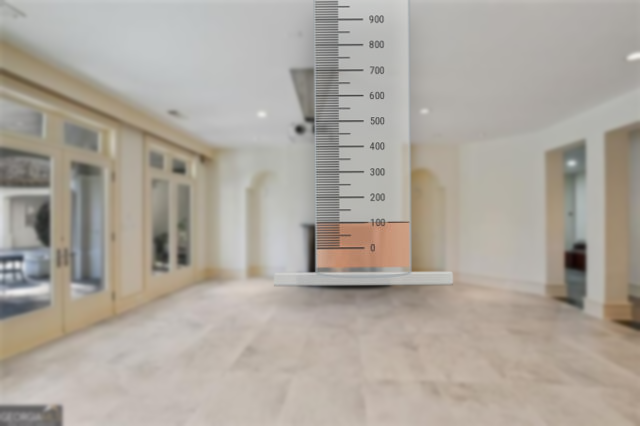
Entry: 100; mL
